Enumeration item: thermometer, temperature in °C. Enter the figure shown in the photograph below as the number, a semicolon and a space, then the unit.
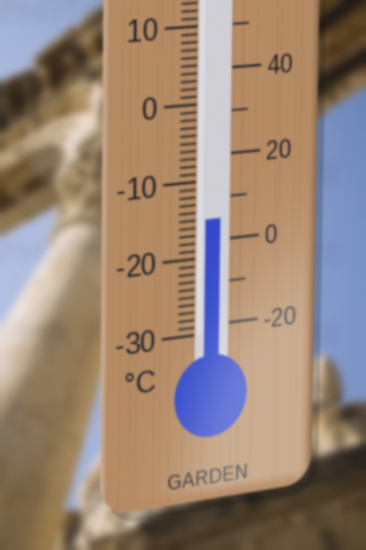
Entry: -15; °C
